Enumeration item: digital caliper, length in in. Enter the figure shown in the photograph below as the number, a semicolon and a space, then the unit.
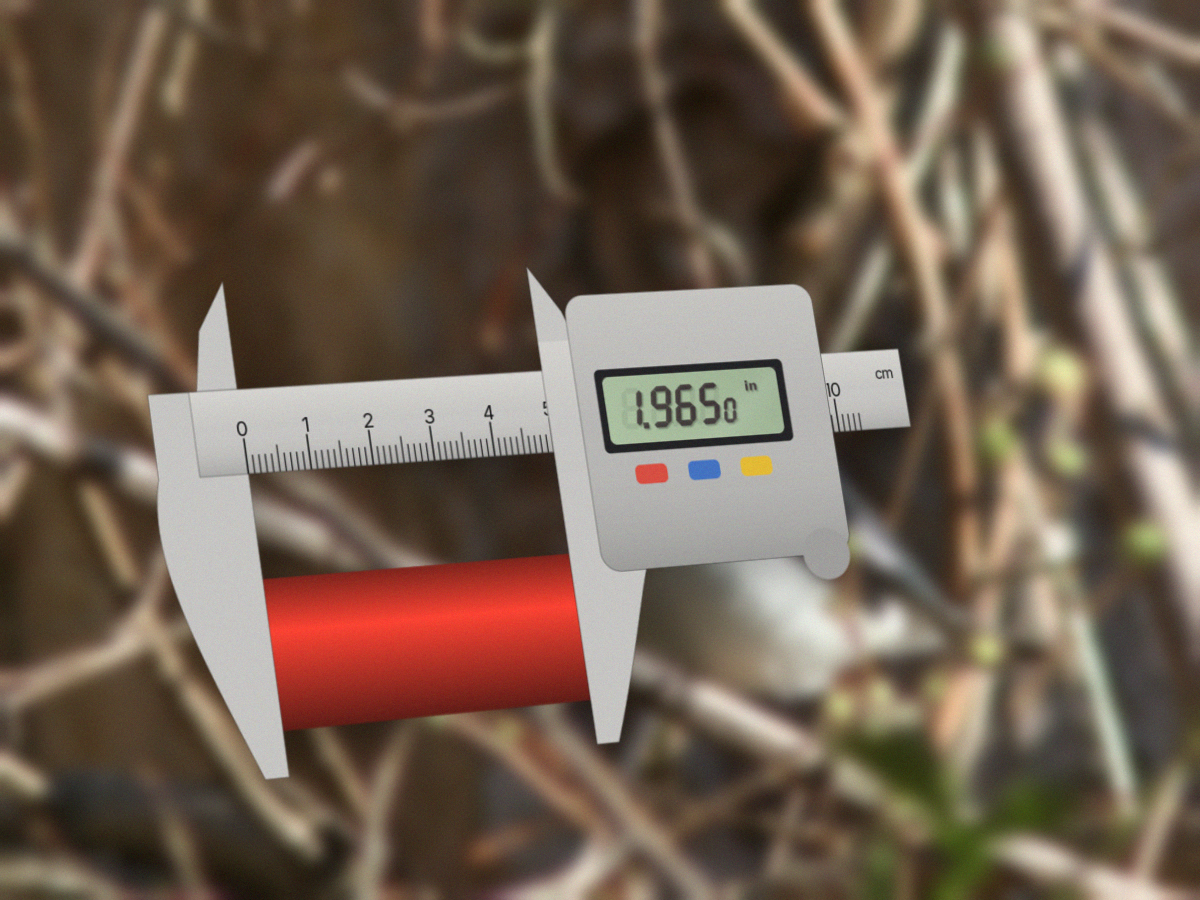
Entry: 1.9650; in
